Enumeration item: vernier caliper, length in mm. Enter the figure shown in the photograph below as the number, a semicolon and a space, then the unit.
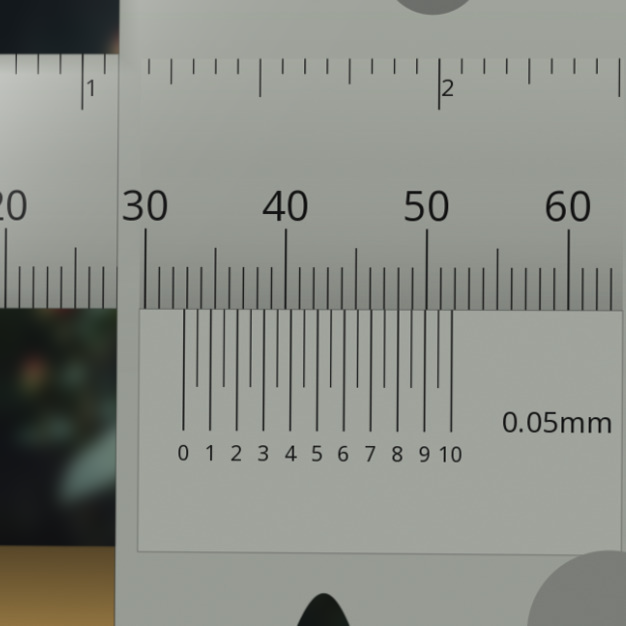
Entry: 32.8; mm
